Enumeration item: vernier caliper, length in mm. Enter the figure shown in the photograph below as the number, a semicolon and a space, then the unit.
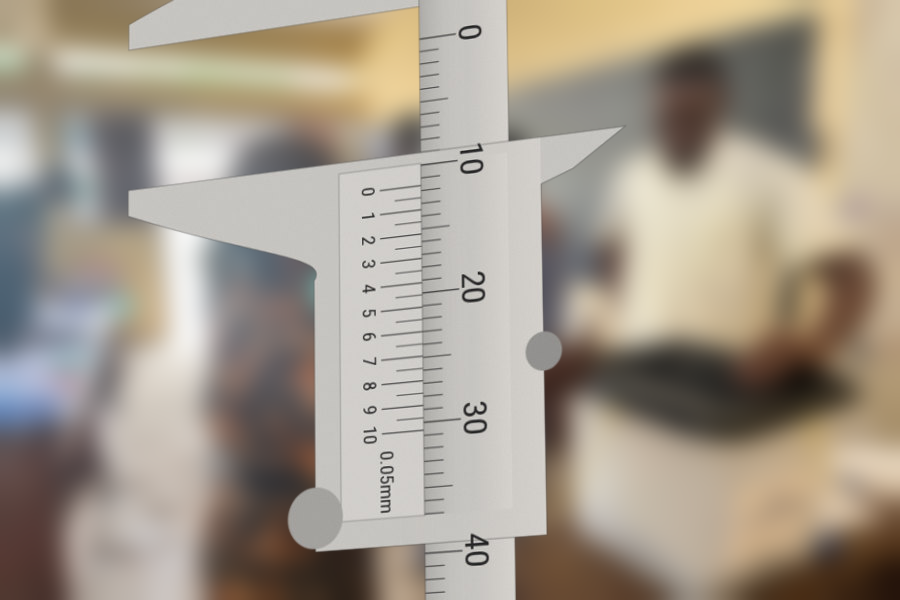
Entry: 11.6; mm
